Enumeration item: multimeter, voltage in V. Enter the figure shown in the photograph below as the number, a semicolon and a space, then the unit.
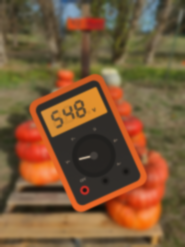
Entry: 548; V
